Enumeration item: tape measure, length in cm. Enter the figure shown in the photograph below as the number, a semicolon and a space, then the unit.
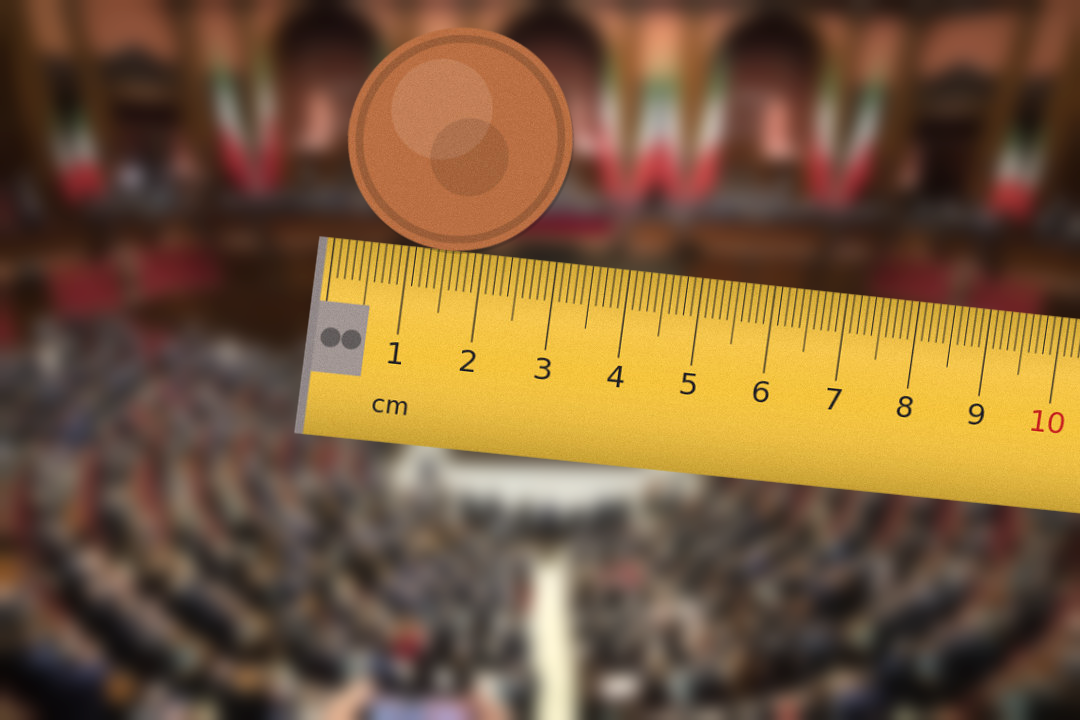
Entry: 3; cm
